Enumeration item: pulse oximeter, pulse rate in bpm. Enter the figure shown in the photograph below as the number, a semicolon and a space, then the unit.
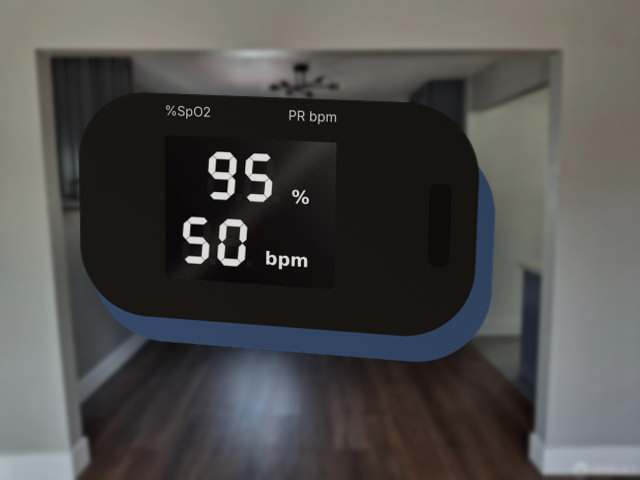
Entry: 50; bpm
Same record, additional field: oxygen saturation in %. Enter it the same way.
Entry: 95; %
